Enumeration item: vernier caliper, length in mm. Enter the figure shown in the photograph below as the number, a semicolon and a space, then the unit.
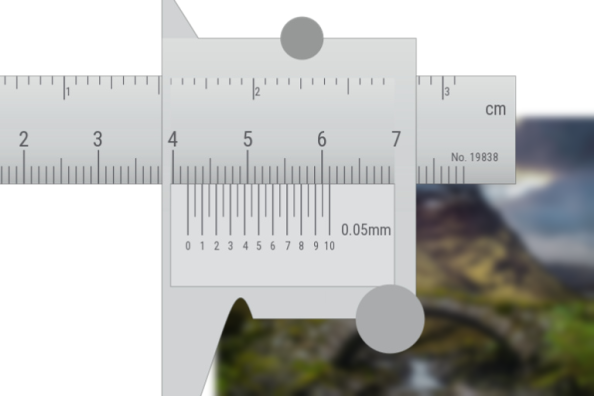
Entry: 42.0; mm
